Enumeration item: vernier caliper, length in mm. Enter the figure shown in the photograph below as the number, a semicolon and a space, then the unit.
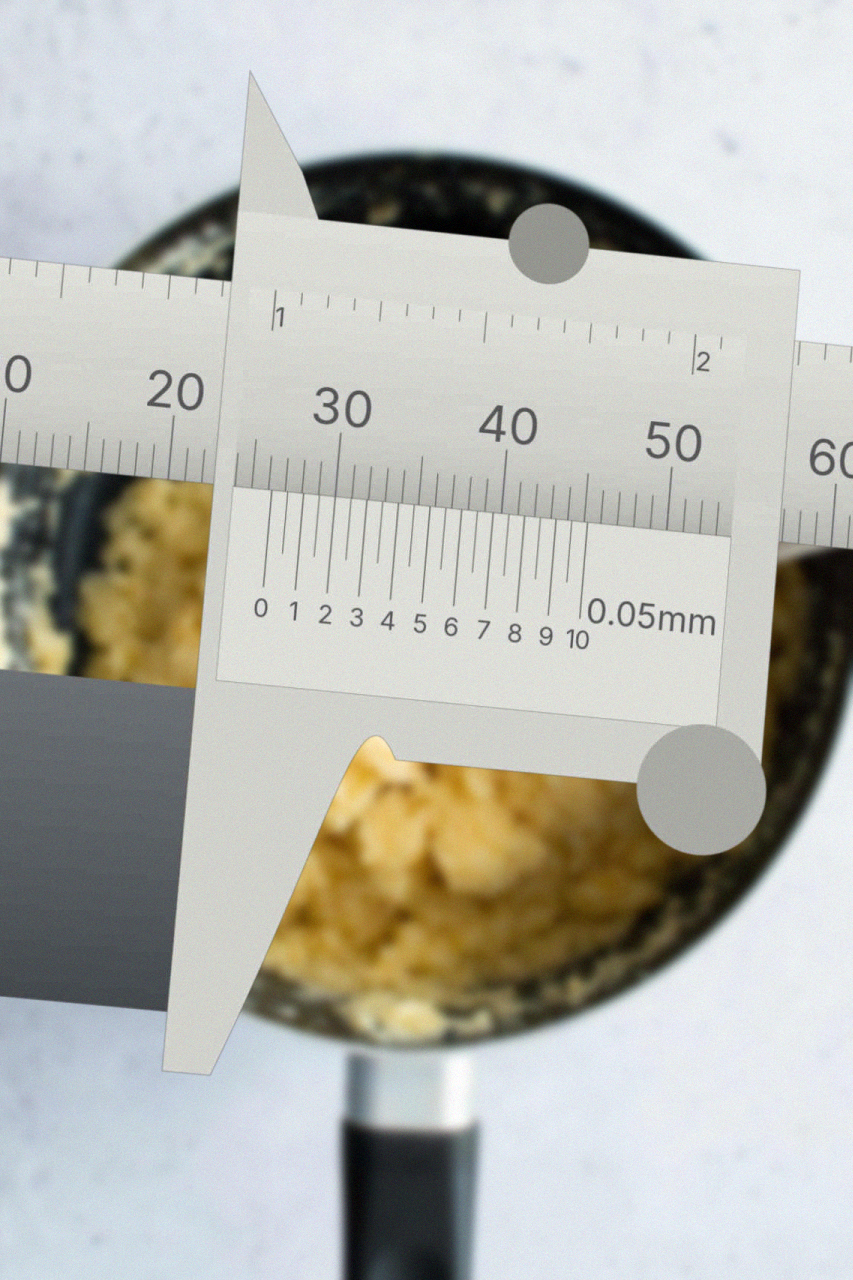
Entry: 26.2; mm
